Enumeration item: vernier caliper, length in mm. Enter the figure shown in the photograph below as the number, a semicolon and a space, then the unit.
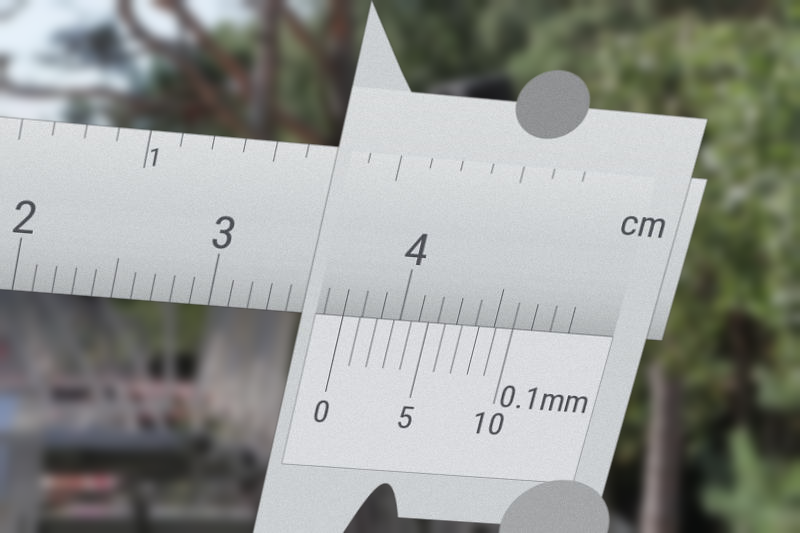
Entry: 37.0; mm
